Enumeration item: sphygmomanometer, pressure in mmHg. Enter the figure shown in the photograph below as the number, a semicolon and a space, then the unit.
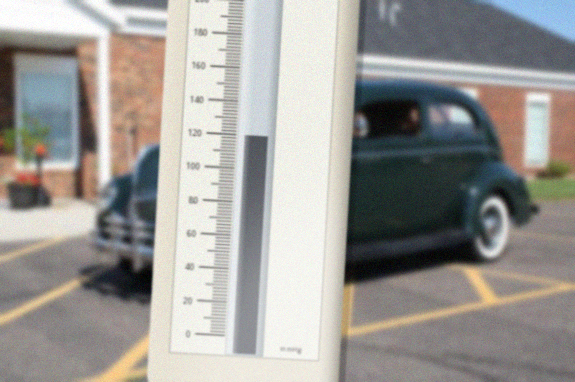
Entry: 120; mmHg
